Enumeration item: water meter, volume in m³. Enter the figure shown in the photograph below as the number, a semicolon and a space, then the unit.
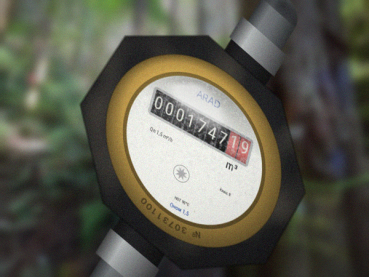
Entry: 1747.19; m³
